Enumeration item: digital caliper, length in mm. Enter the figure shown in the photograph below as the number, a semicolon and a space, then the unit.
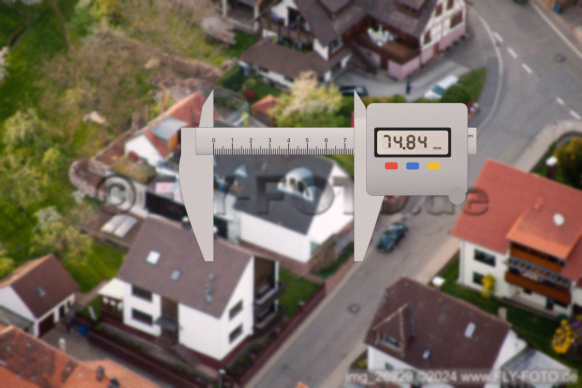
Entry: 74.84; mm
